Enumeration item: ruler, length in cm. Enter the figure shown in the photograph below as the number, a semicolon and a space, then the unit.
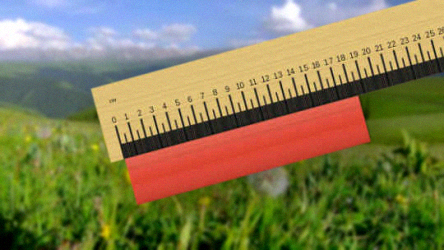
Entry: 18.5; cm
